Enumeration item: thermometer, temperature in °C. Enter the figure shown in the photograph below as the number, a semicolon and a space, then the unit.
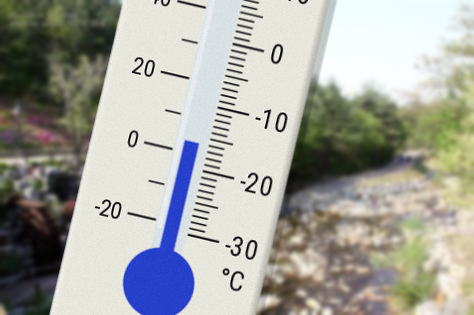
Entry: -16; °C
